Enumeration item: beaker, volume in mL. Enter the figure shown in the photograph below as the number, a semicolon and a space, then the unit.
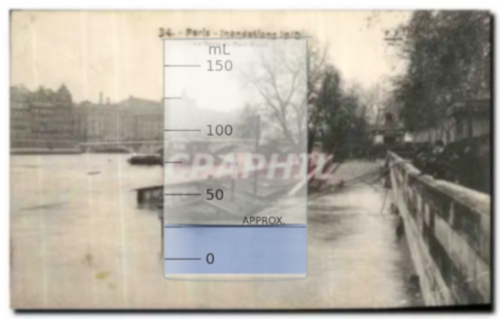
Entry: 25; mL
